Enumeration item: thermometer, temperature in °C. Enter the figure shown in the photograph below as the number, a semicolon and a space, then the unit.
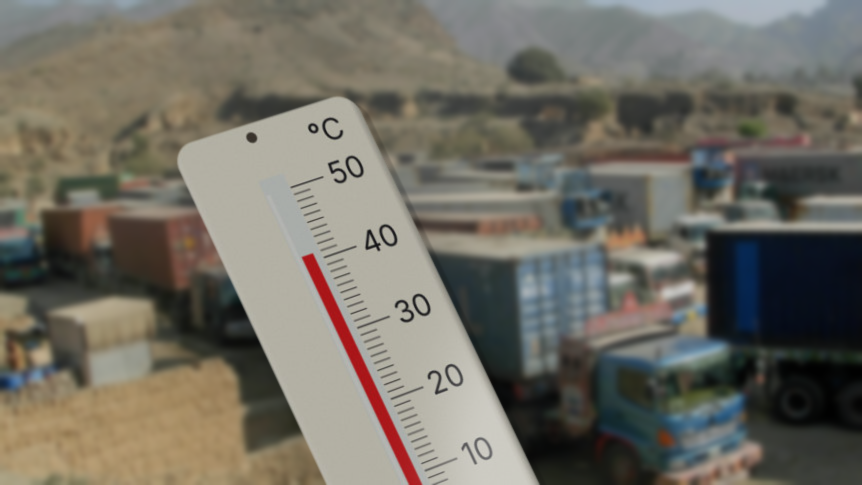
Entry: 41; °C
